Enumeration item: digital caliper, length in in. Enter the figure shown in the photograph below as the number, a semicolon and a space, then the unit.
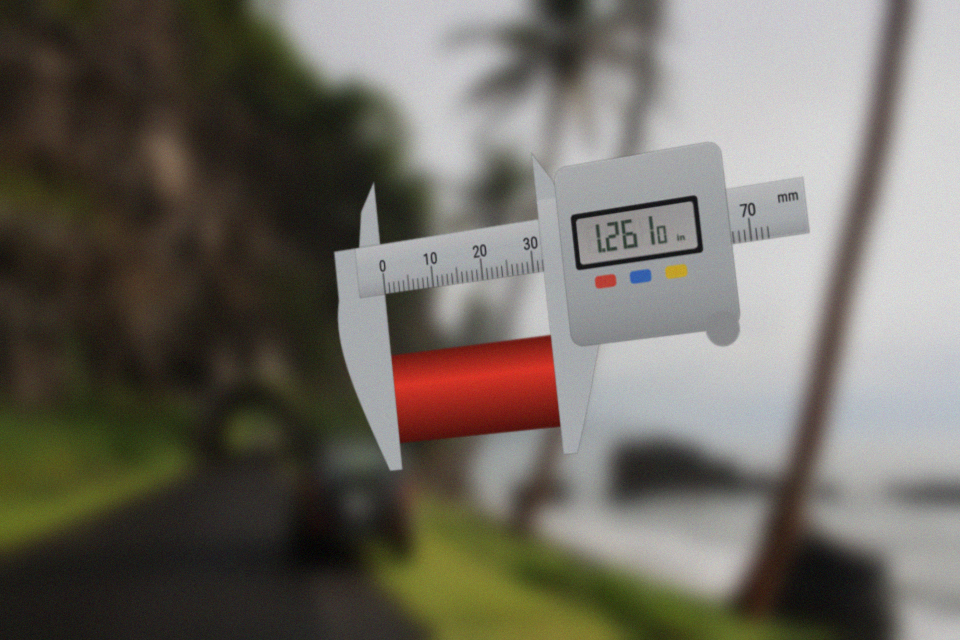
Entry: 1.2610; in
